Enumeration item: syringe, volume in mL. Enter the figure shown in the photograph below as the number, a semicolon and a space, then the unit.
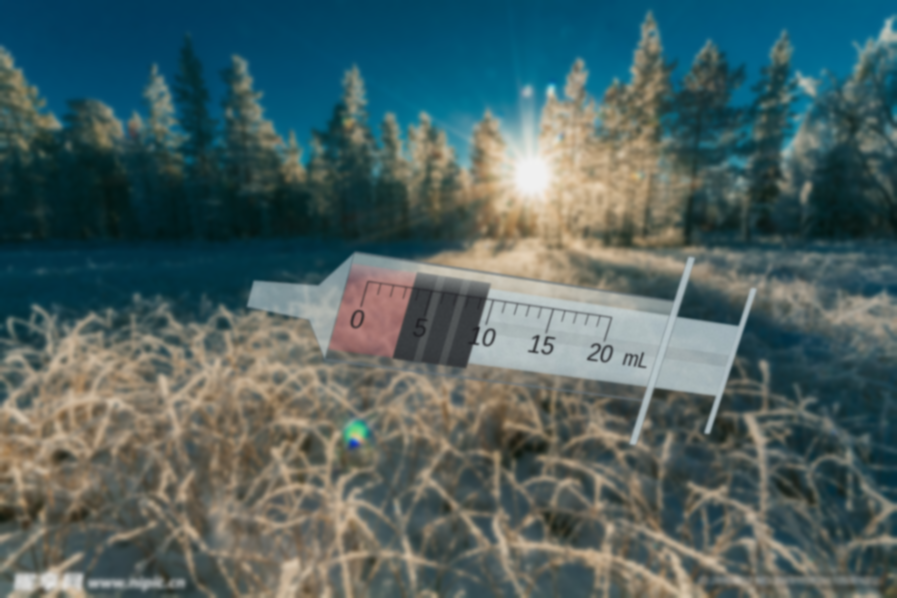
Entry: 3.5; mL
